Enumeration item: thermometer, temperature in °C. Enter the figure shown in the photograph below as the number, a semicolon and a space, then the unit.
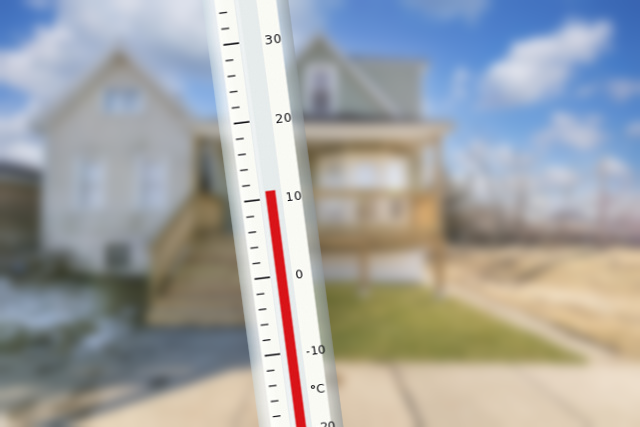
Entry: 11; °C
